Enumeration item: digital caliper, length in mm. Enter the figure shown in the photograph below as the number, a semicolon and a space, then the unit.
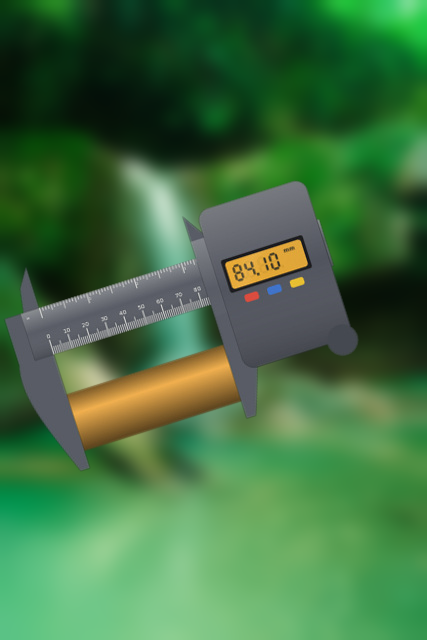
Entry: 84.10; mm
